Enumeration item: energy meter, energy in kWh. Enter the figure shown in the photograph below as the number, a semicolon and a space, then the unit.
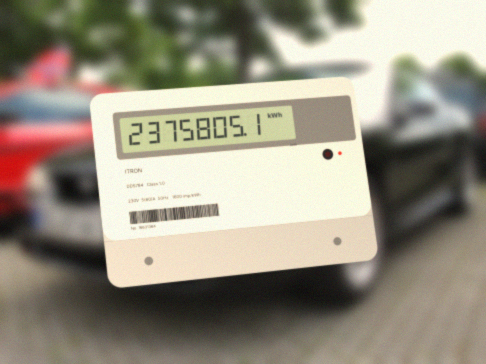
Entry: 2375805.1; kWh
